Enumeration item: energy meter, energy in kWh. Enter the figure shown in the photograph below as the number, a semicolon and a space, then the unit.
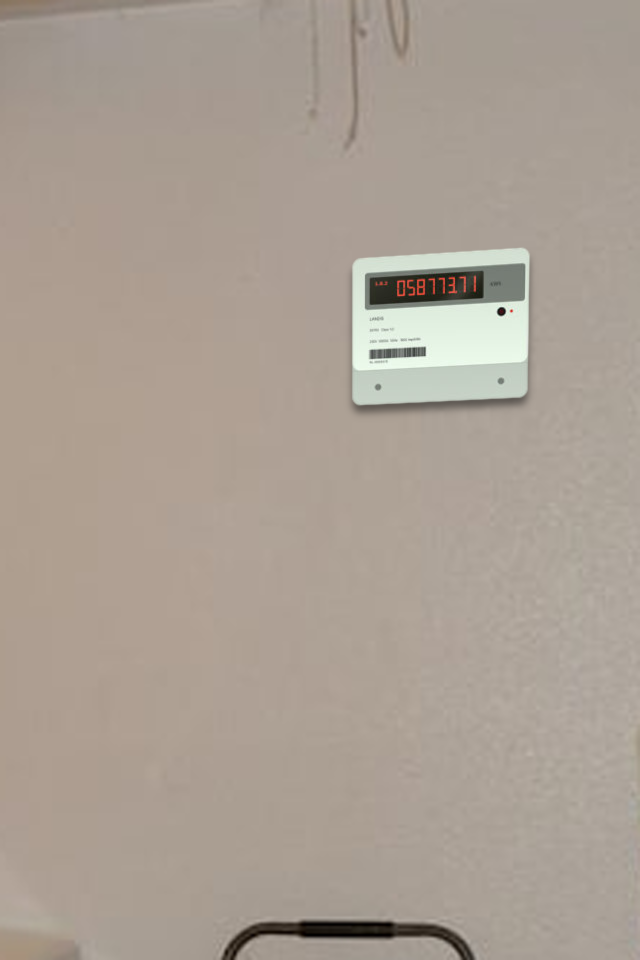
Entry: 58773.71; kWh
